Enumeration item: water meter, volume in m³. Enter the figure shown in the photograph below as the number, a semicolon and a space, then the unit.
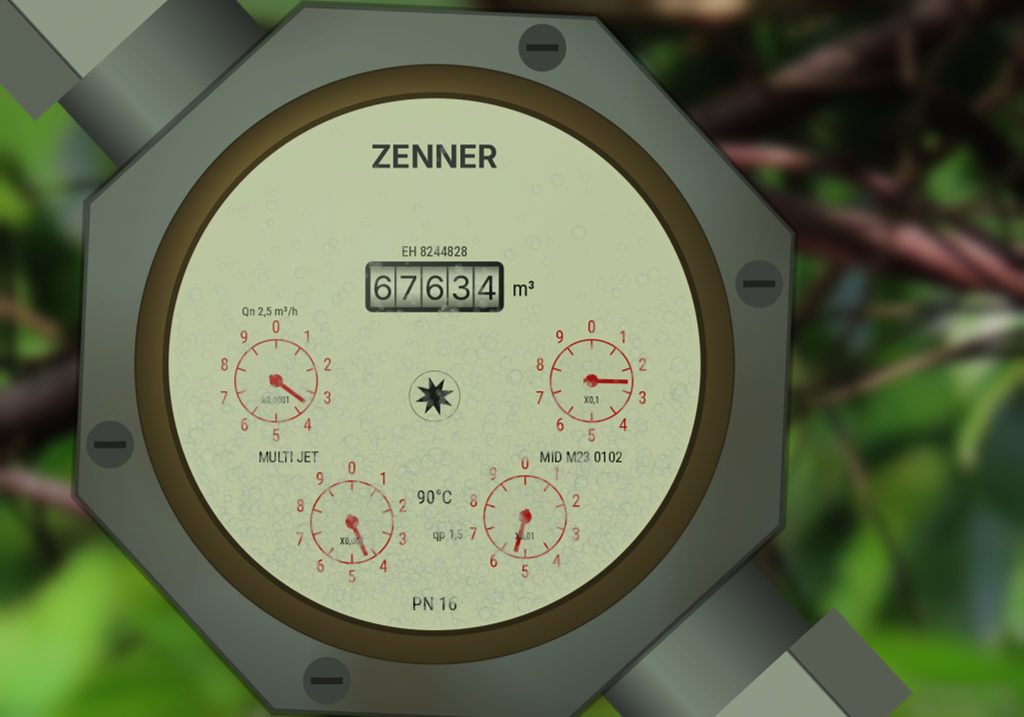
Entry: 67634.2543; m³
